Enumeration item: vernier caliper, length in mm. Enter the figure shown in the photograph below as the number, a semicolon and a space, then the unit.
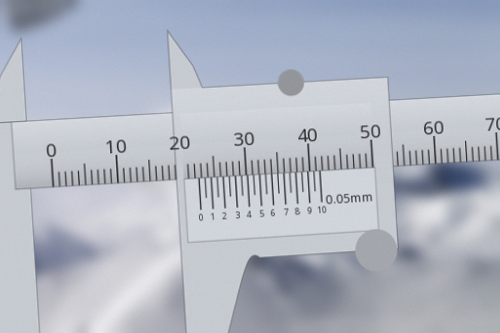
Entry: 22.6; mm
